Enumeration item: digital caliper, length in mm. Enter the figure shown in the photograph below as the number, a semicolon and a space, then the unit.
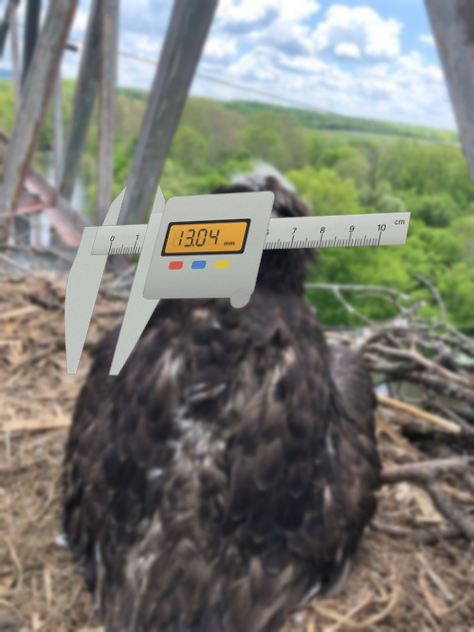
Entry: 13.04; mm
